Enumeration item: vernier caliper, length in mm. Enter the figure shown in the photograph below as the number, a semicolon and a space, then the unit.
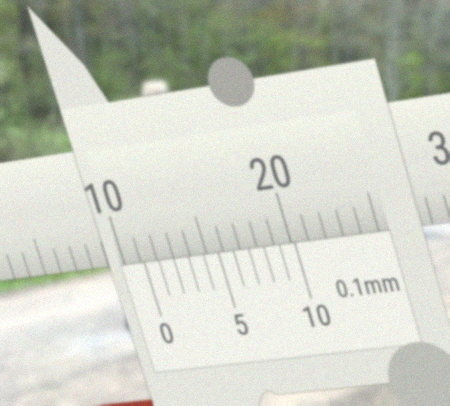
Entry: 11.2; mm
